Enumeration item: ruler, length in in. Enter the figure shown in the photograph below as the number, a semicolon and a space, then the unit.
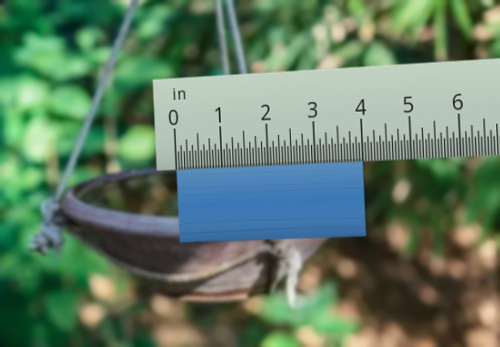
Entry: 4; in
